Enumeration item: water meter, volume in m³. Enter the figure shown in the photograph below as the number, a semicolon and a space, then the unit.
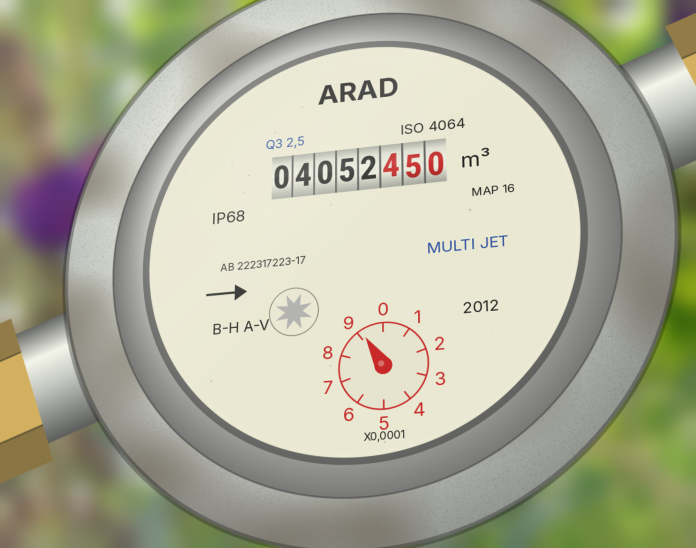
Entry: 4052.4499; m³
